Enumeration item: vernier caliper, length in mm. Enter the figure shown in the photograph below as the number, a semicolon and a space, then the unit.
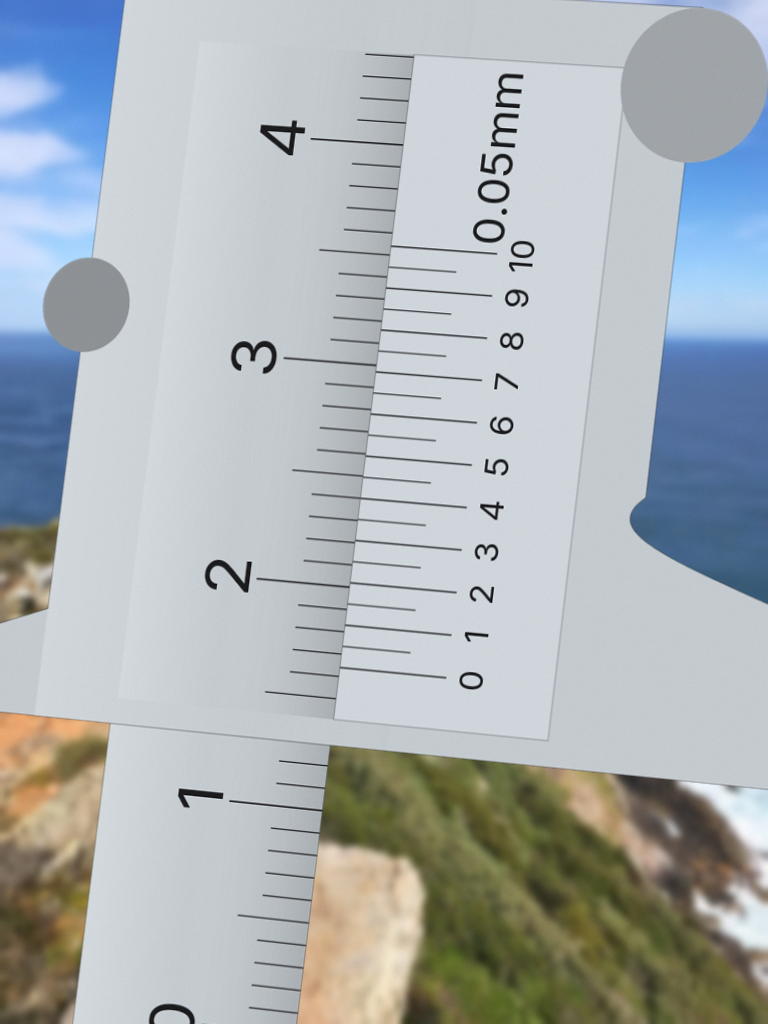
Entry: 16.4; mm
